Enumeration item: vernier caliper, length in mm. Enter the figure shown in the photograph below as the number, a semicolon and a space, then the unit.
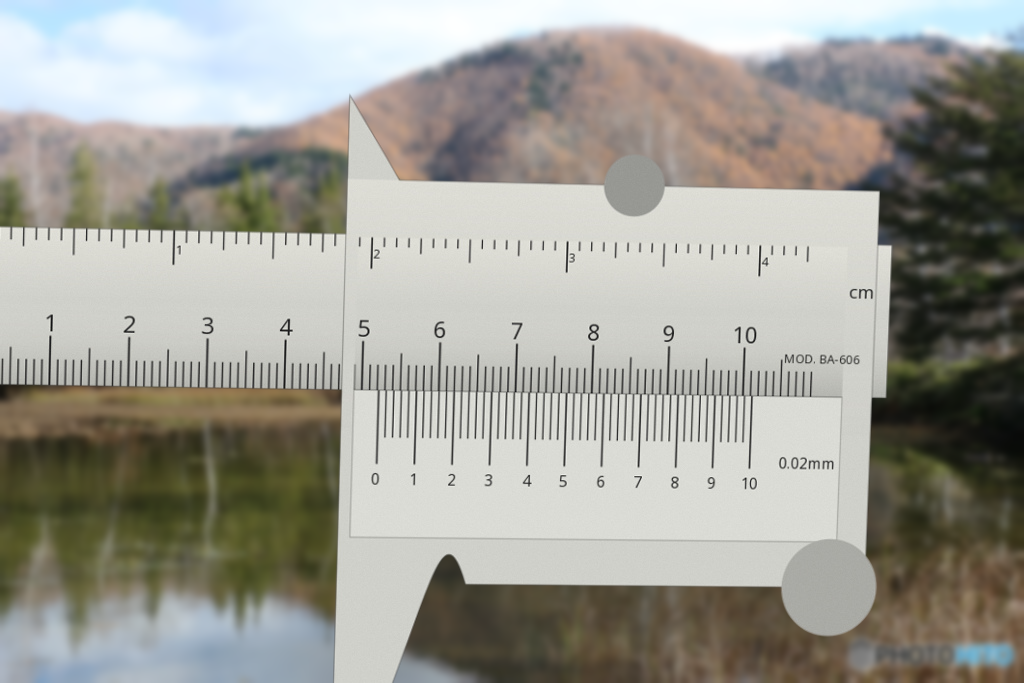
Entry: 52.2; mm
